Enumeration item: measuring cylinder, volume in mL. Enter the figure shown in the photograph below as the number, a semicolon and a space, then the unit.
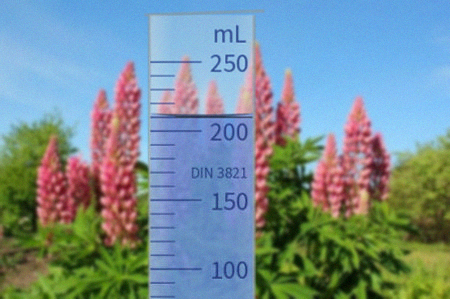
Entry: 210; mL
